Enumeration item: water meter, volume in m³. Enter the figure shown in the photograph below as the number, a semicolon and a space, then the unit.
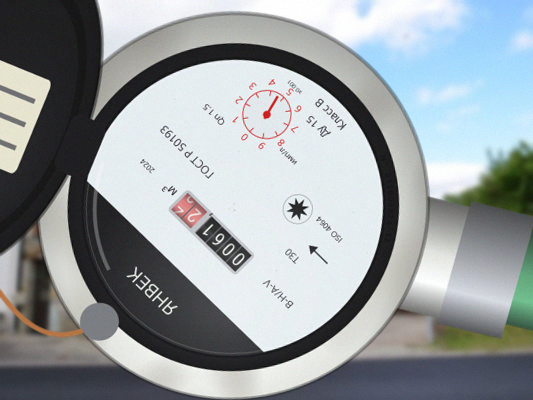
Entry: 61.224; m³
